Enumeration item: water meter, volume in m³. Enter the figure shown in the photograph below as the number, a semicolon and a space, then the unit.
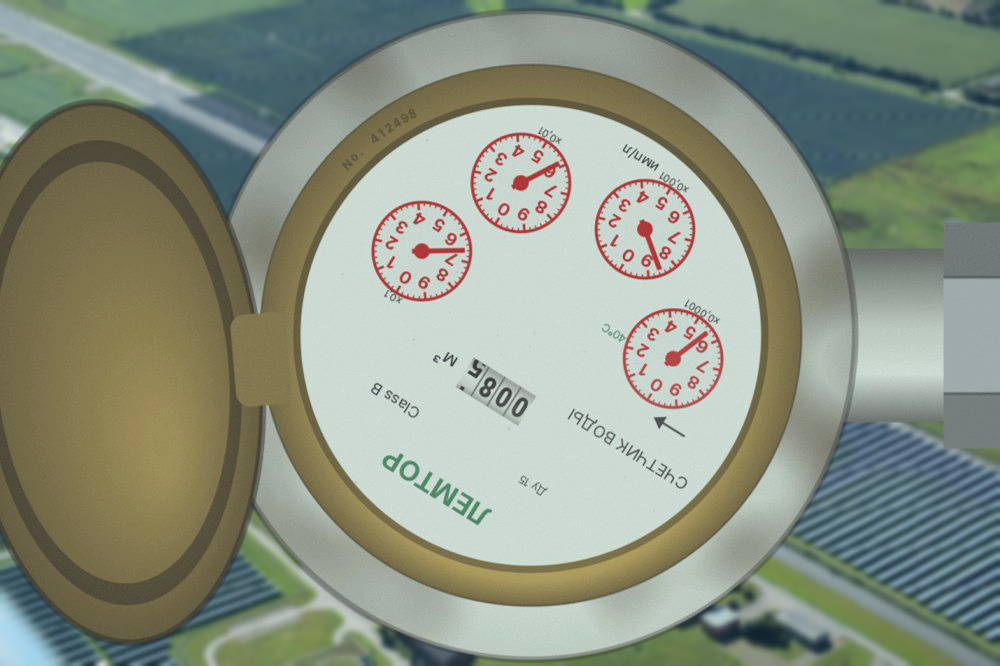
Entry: 84.6585; m³
